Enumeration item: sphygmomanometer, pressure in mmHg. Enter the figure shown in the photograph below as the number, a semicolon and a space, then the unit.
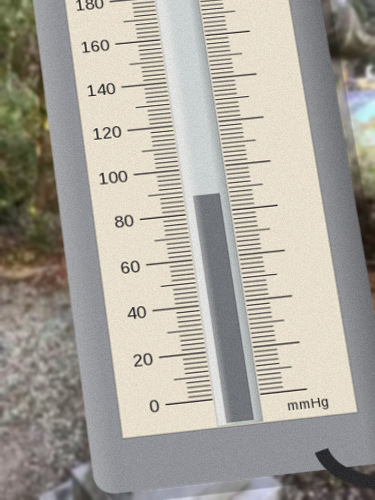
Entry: 88; mmHg
